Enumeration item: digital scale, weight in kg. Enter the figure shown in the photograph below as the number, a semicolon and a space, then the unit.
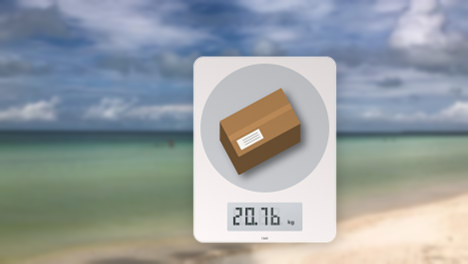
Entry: 20.76; kg
